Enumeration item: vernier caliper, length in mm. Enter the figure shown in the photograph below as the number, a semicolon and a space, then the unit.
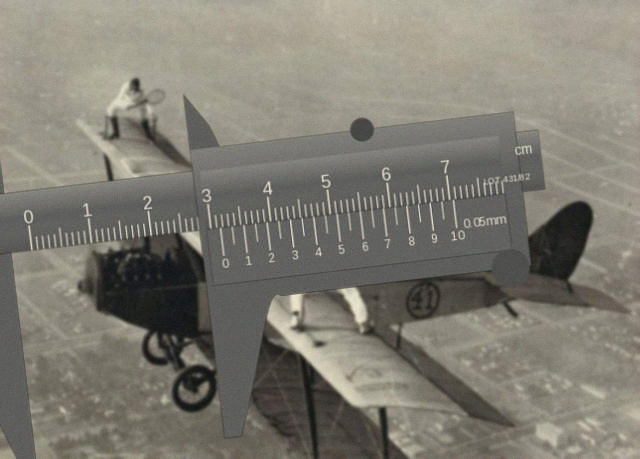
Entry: 31.6; mm
